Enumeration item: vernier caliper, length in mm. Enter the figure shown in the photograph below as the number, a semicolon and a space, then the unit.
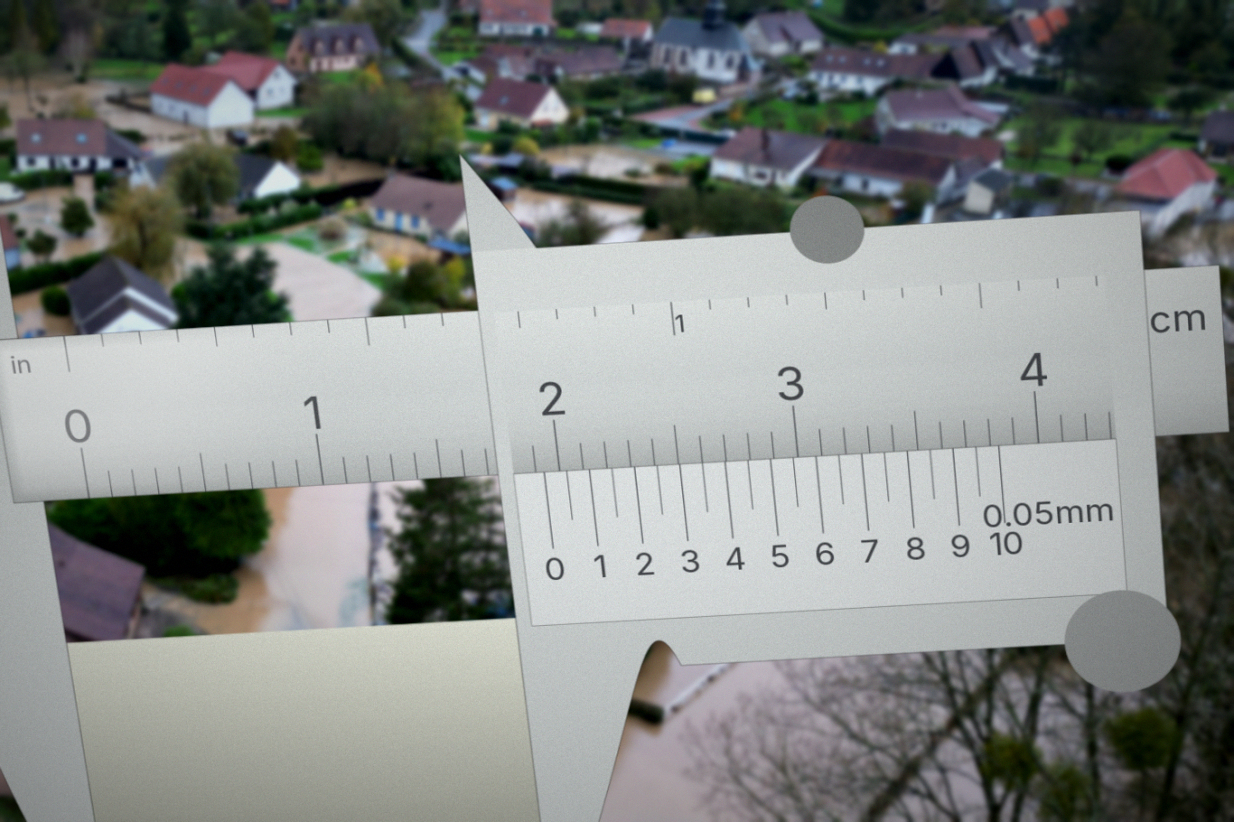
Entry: 19.35; mm
